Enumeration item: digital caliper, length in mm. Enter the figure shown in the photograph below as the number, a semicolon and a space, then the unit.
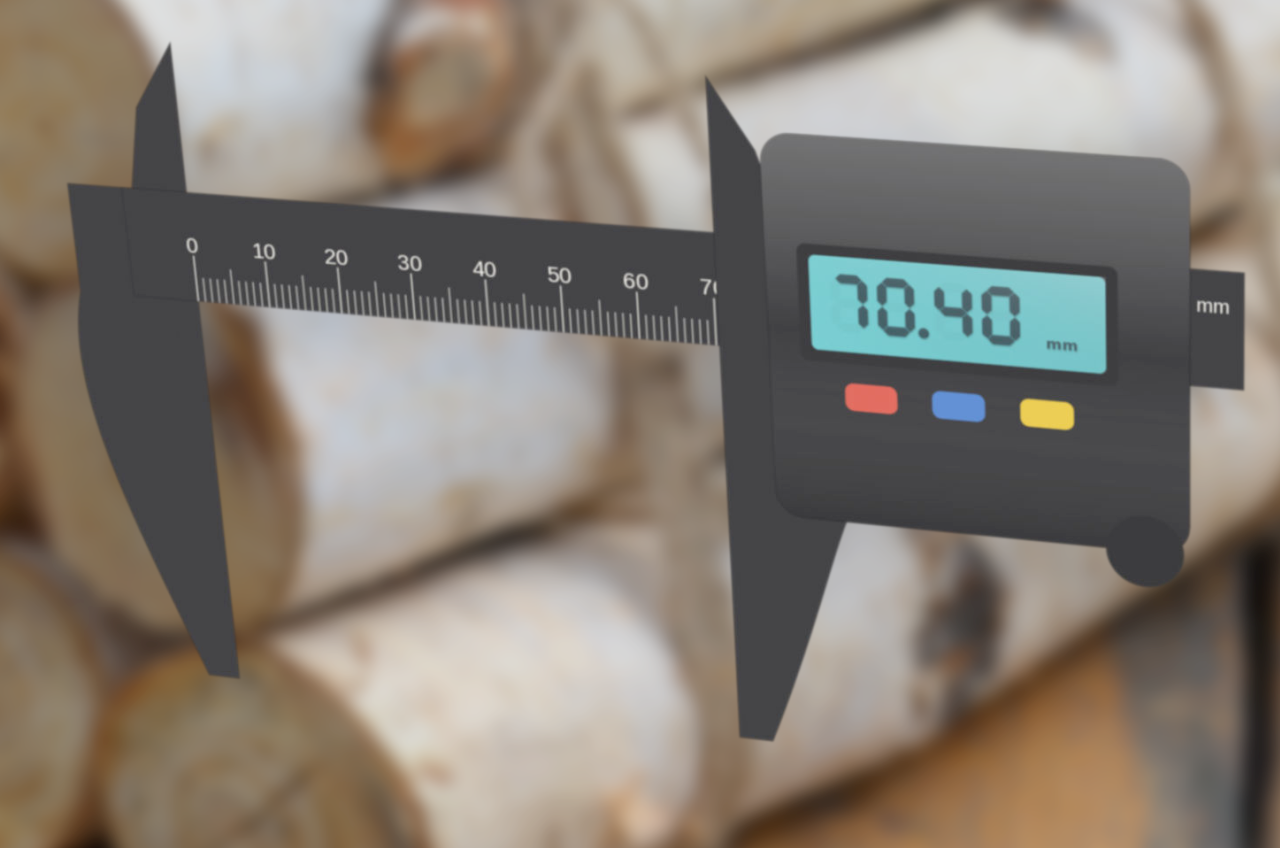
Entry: 70.40; mm
